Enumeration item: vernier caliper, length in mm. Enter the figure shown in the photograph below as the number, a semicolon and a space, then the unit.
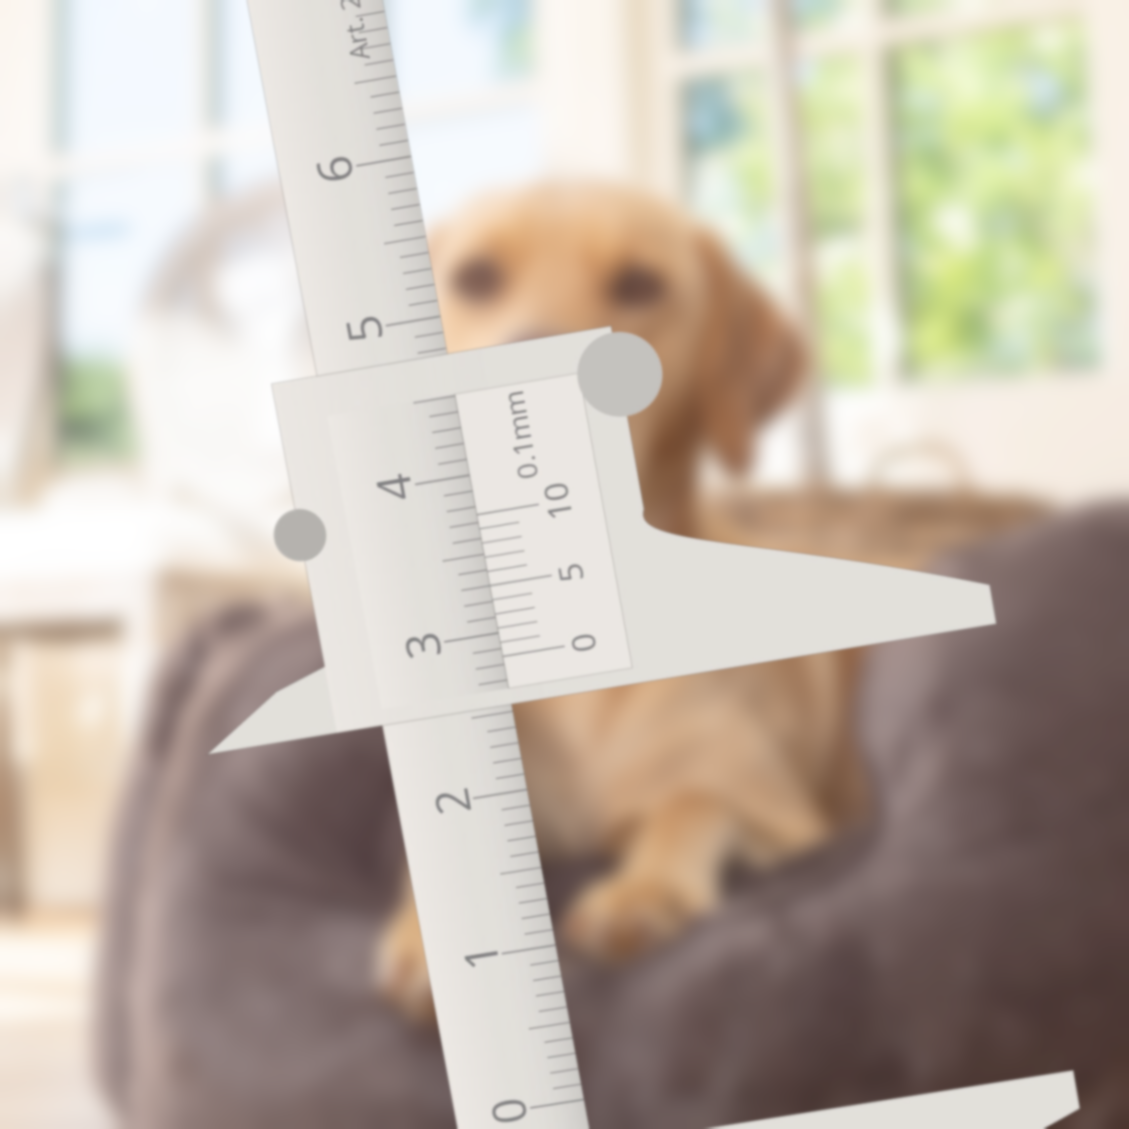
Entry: 28.5; mm
